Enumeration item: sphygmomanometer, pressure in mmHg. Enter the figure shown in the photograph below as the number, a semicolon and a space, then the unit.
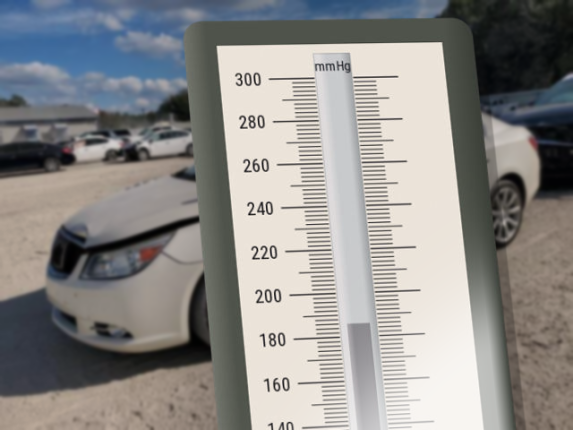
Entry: 186; mmHg
